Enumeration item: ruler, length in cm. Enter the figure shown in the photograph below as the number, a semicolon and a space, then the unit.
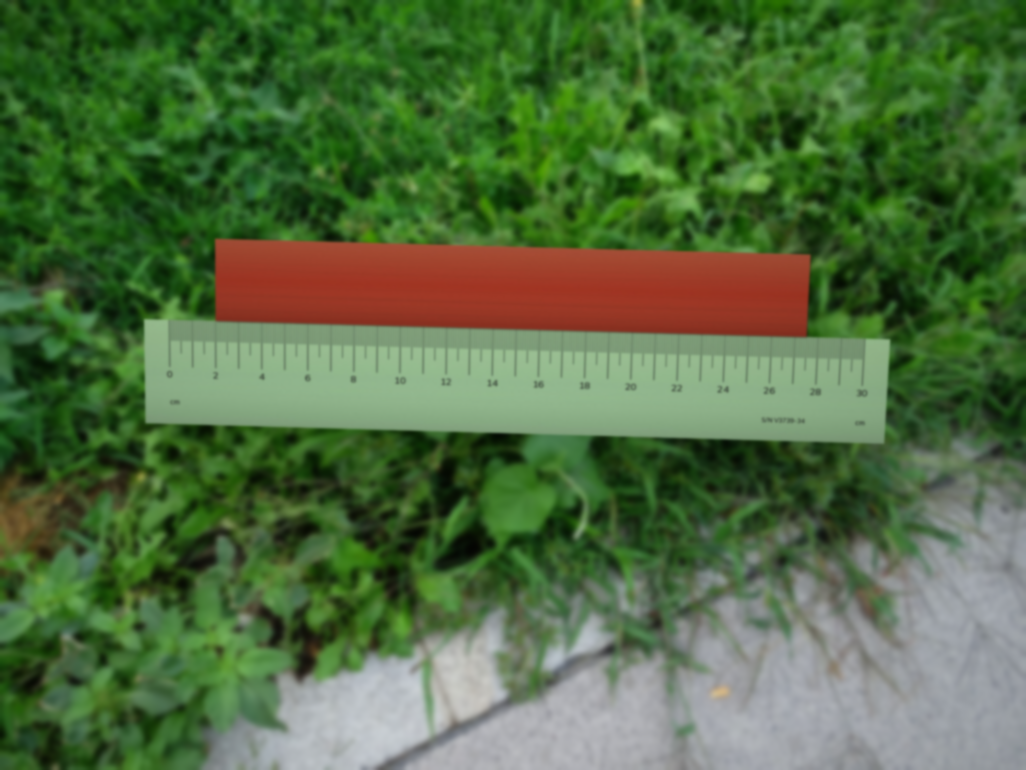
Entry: 25.5; cm
